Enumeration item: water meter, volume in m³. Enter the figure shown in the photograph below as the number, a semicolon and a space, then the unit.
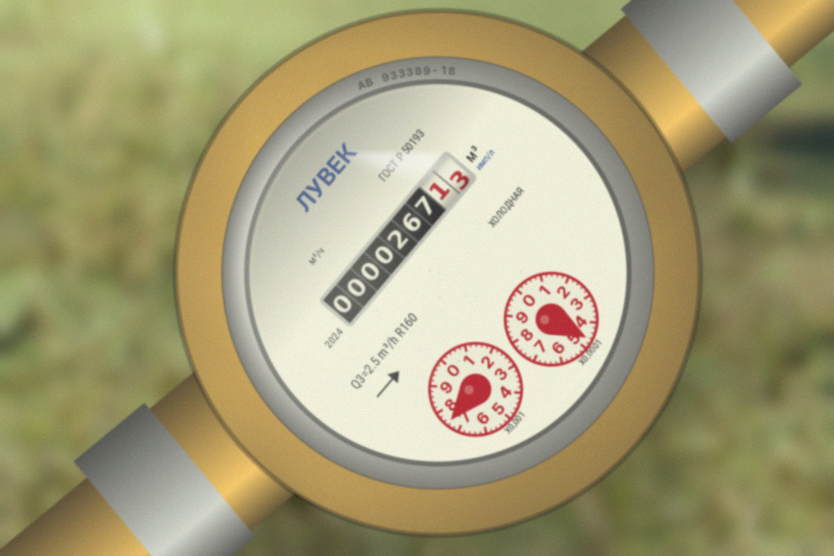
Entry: 267.1274; m³
